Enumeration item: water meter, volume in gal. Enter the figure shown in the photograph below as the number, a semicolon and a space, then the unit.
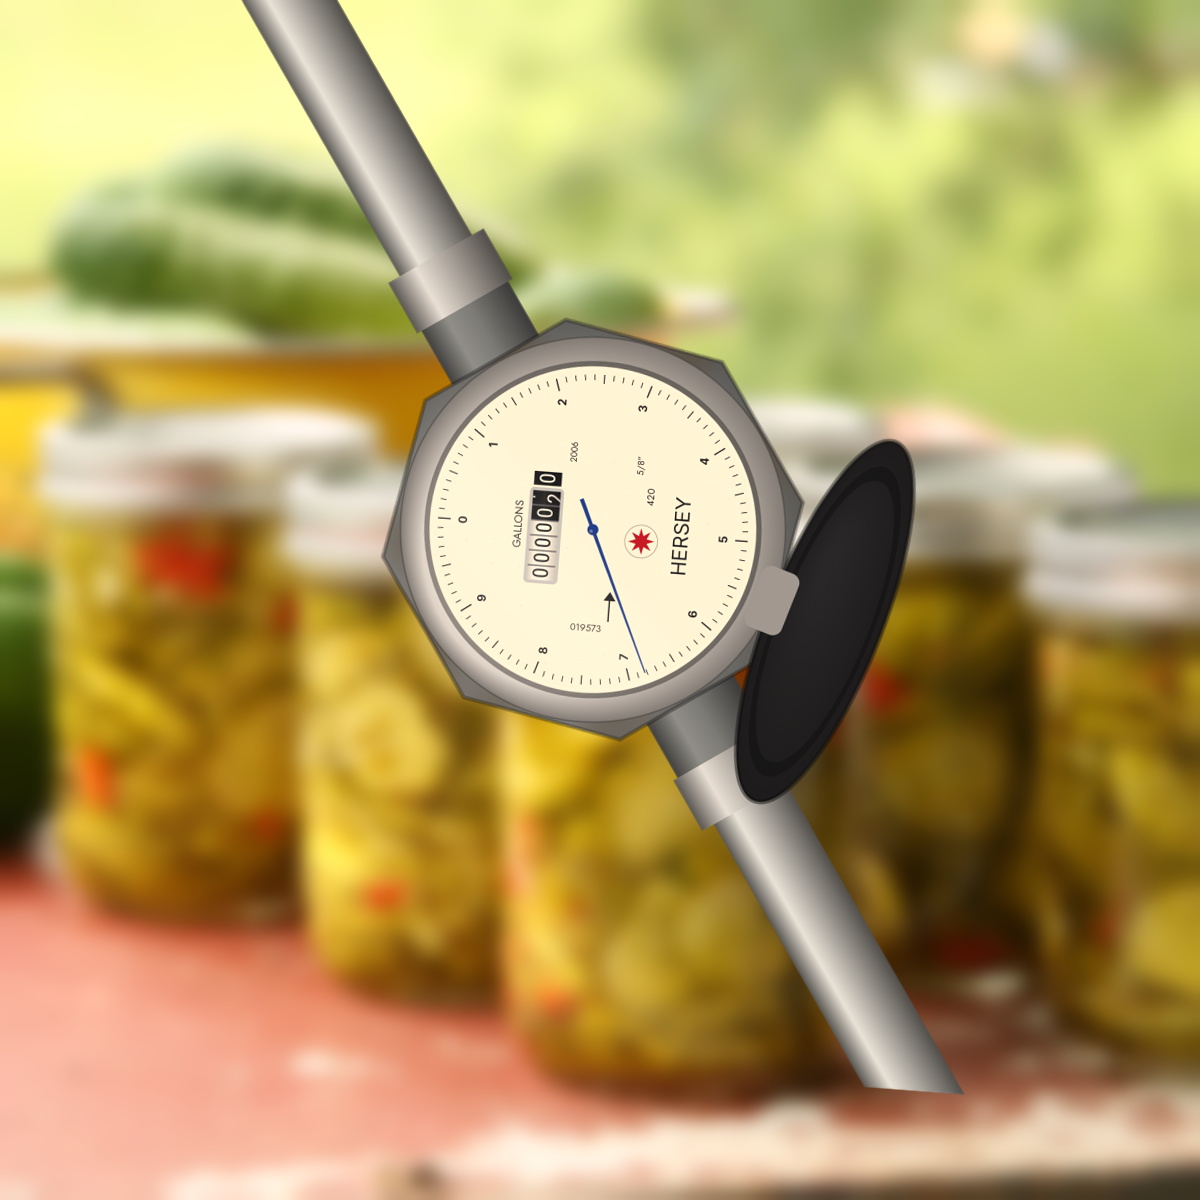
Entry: 16.8; gal
